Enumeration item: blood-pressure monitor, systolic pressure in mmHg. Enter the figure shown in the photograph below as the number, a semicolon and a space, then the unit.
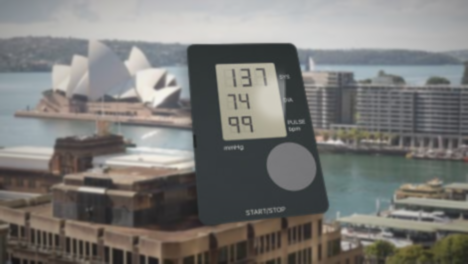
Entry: 137; mmHg
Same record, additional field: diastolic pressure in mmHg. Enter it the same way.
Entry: 74; mmHg
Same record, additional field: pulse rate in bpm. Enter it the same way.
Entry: 99; bpm
